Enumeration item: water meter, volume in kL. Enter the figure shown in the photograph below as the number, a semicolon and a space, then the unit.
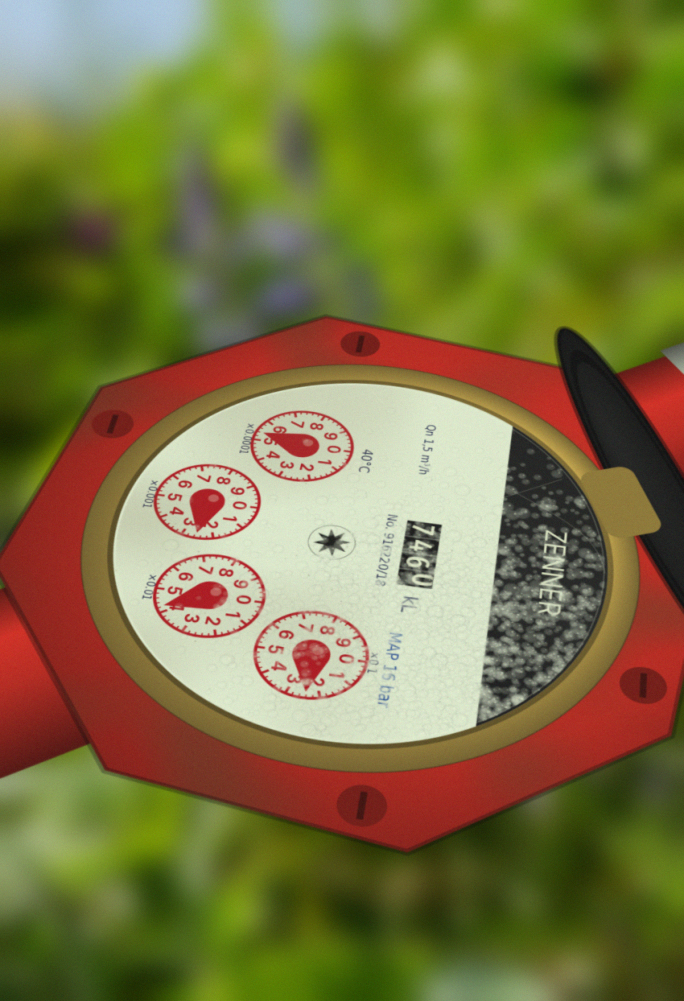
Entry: 7460.2425; kL
